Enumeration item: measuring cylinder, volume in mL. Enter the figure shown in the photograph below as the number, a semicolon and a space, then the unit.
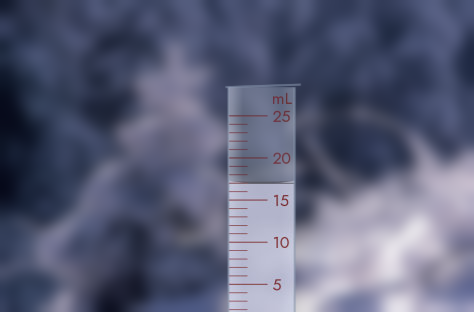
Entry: 17; mL
